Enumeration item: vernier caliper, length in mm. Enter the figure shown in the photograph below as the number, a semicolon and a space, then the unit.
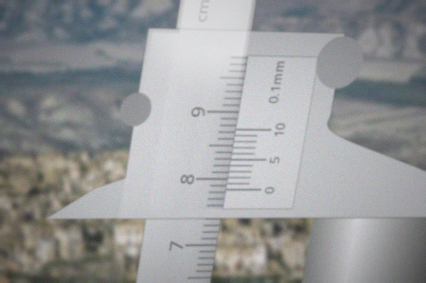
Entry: 78.4; mm
